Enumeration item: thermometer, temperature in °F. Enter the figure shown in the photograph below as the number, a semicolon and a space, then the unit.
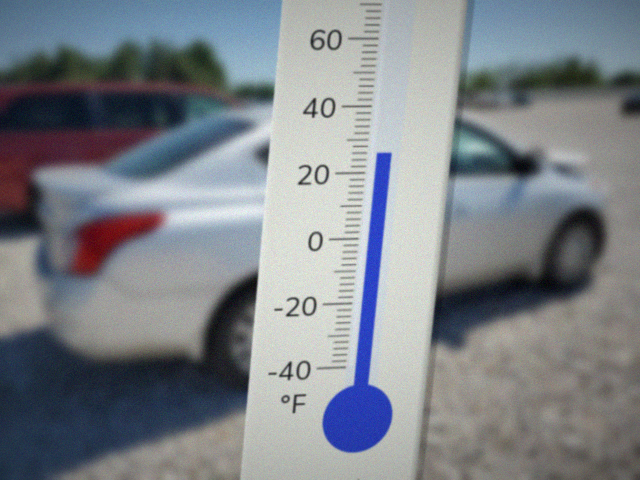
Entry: 26; °F
